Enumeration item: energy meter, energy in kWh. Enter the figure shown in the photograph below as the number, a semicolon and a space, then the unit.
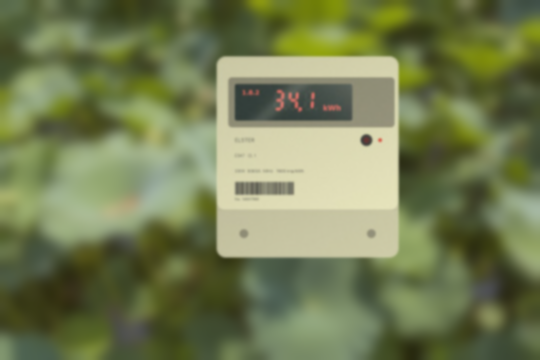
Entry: 34.1; kWh
